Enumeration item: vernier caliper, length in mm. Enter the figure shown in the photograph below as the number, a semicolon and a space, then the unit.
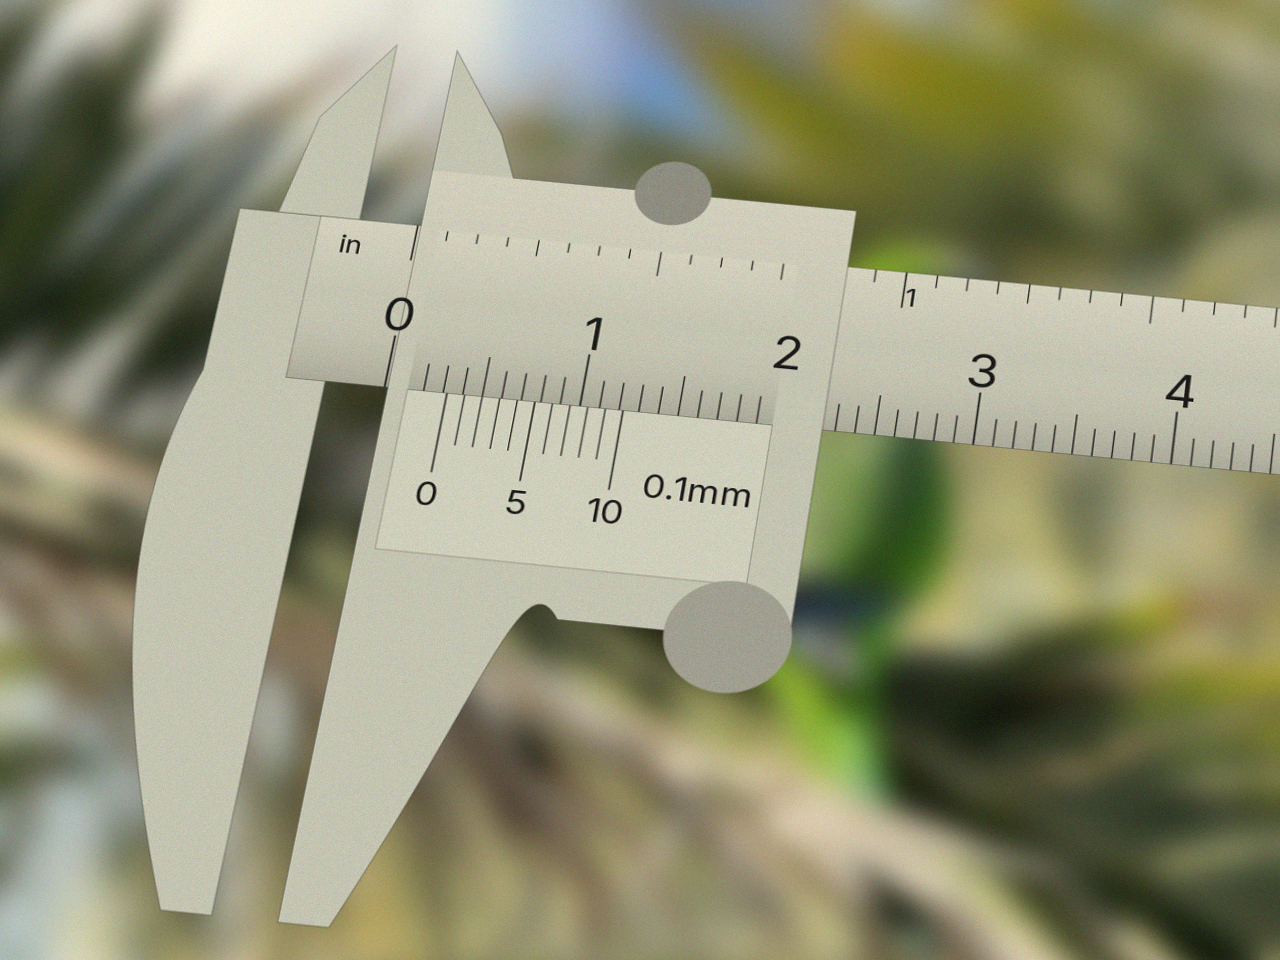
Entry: 3.2; mm
